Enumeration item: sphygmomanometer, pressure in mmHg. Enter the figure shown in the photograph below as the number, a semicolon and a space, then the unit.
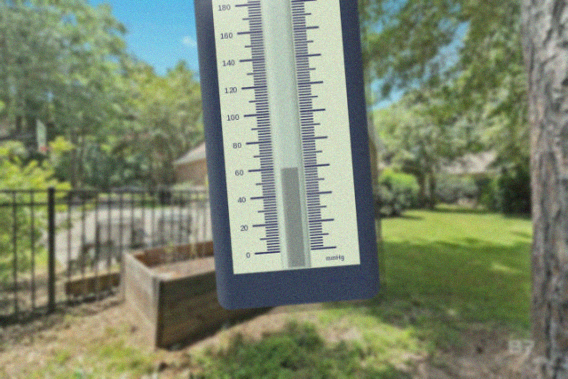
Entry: 60; mmHg
